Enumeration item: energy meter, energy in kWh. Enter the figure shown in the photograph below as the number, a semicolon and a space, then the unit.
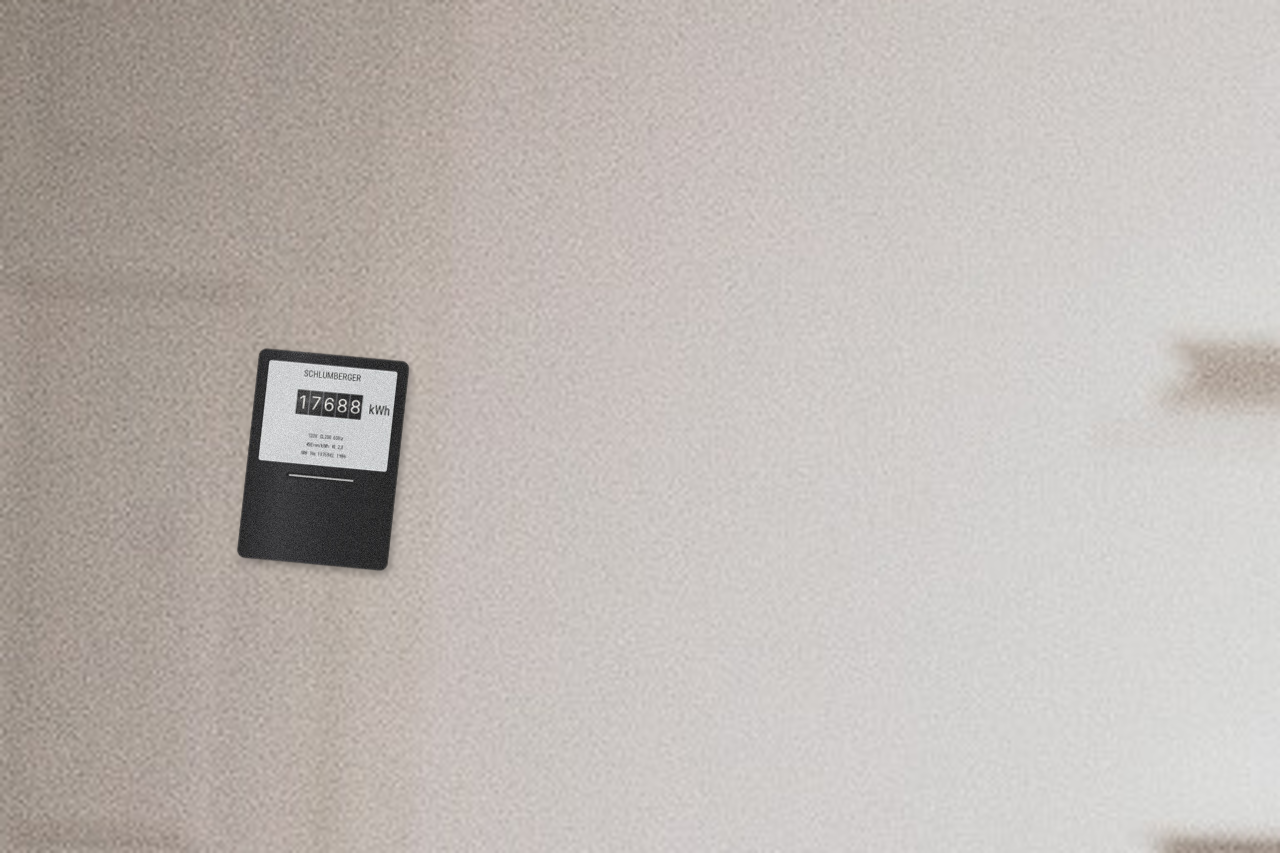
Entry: 17688; kWh
